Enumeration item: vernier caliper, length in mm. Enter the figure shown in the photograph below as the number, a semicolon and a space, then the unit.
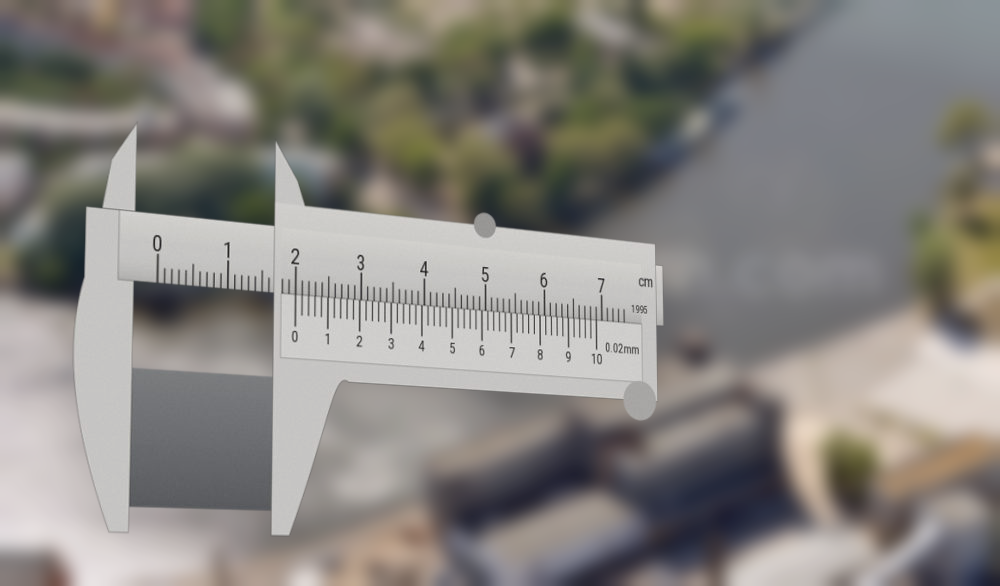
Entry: 20.0; mm
